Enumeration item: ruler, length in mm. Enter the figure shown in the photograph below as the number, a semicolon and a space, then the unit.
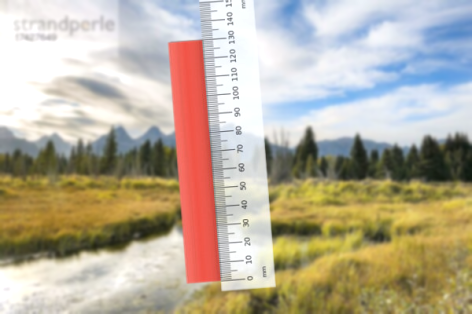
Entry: 130; mm
